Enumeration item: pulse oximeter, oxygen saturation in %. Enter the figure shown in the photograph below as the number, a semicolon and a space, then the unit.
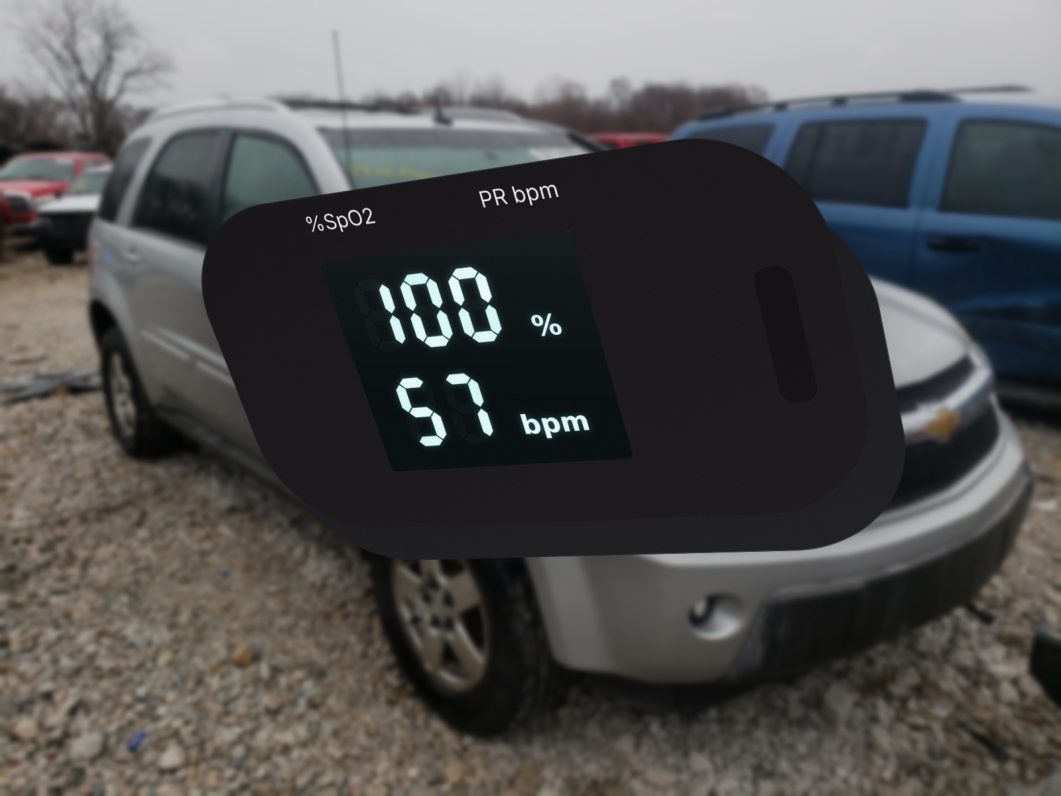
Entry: 100; %
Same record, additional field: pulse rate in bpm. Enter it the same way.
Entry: 57; bpm
